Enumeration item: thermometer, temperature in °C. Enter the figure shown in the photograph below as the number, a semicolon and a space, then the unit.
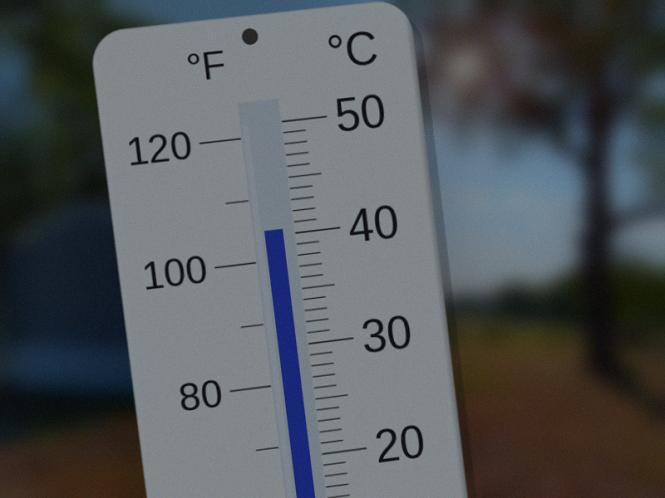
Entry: 40.5; °C
